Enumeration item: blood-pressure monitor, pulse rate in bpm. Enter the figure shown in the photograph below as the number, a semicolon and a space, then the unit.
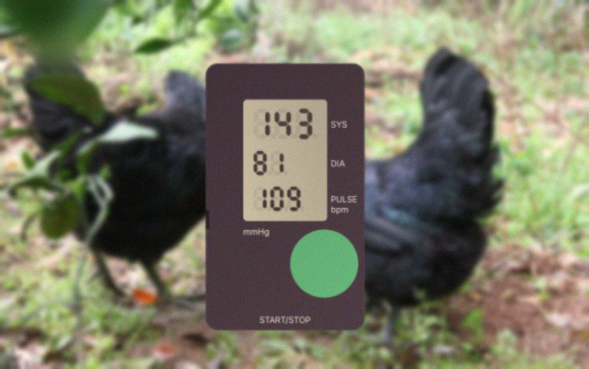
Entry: 109; bpm
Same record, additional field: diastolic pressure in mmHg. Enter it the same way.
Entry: 81; mmHg
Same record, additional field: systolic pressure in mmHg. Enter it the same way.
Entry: 143; mmHg
